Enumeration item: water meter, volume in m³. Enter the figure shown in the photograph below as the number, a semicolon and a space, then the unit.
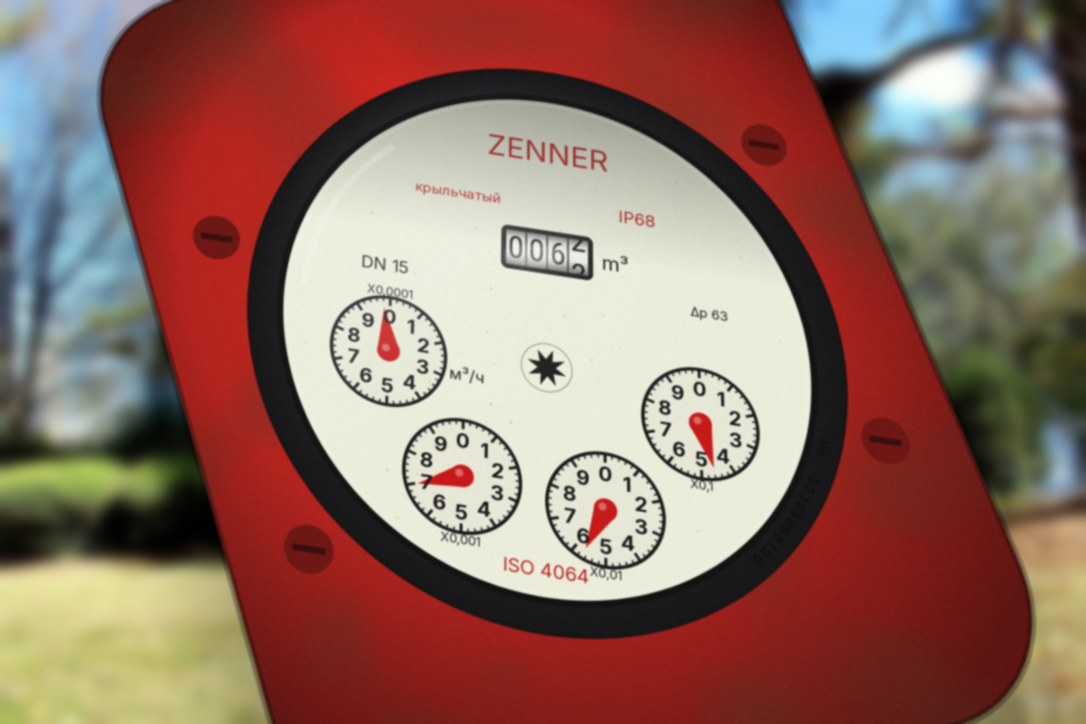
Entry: 62.4569; m³
